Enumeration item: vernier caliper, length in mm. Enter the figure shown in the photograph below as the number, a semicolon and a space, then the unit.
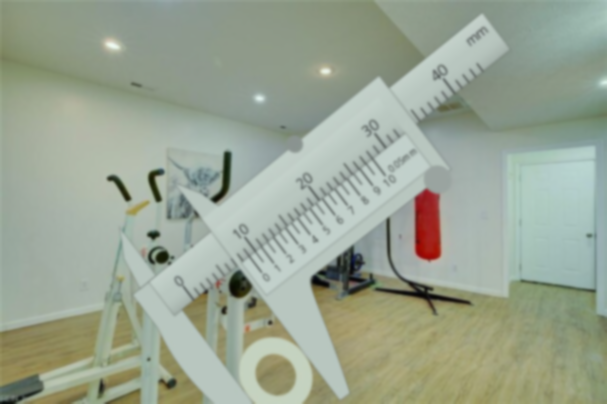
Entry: 9.0; mm
